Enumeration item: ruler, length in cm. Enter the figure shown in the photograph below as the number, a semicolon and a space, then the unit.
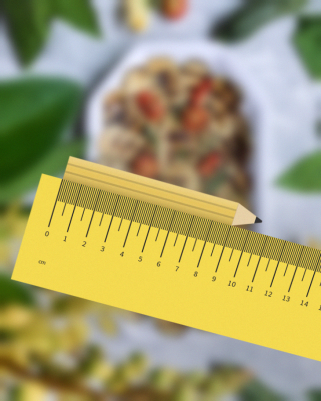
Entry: 10.5; cm
